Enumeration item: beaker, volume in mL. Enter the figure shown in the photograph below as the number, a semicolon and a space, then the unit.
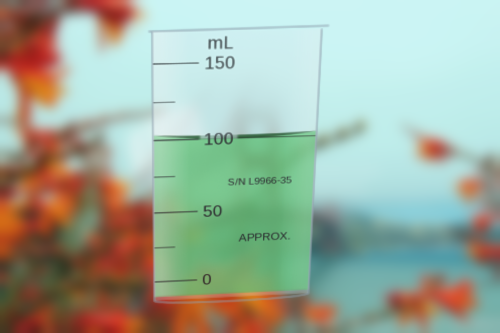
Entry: 100; mL
